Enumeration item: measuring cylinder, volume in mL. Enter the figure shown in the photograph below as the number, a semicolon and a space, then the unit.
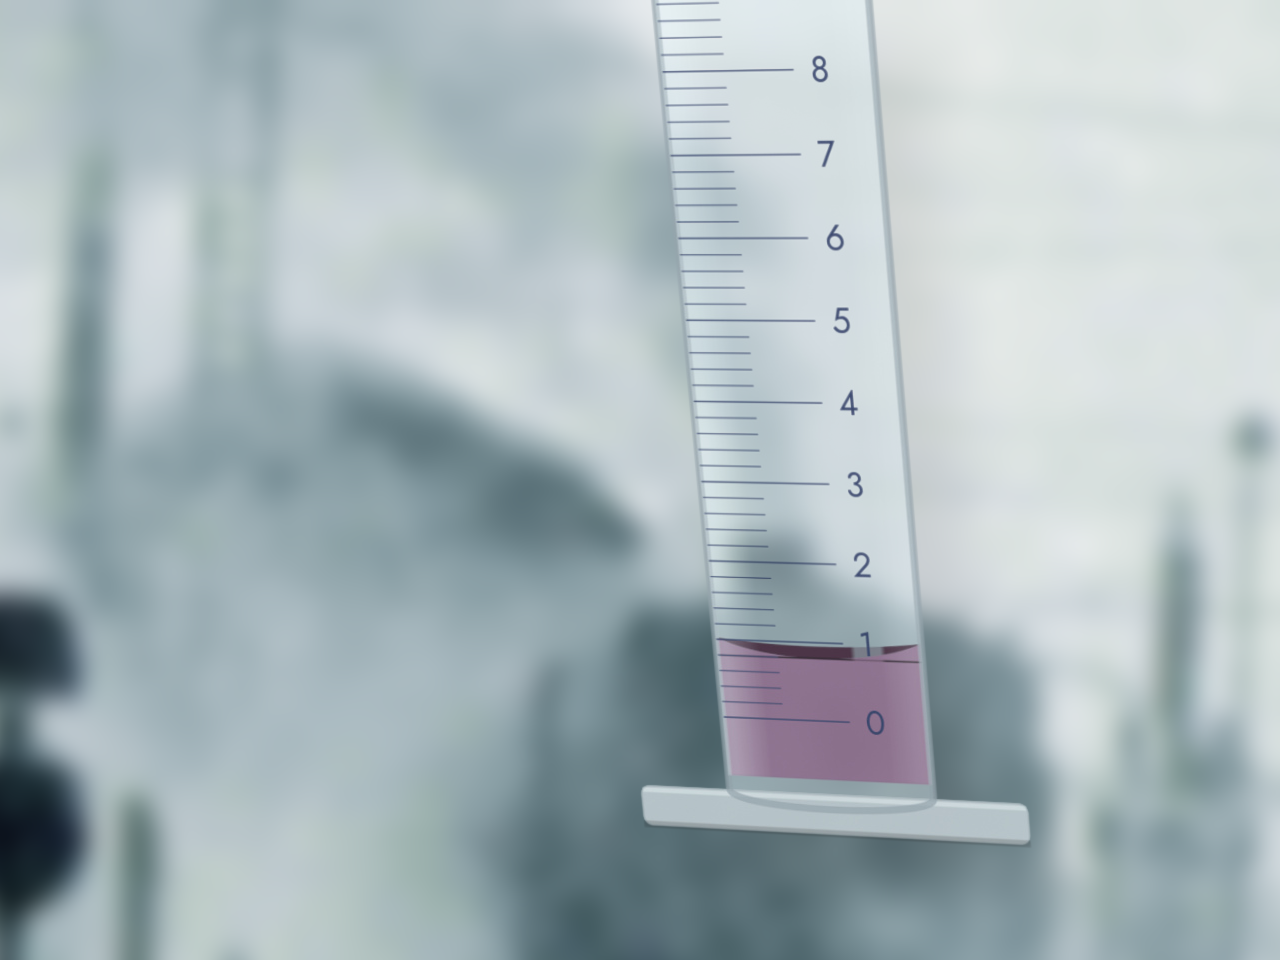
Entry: 0.8; mL
